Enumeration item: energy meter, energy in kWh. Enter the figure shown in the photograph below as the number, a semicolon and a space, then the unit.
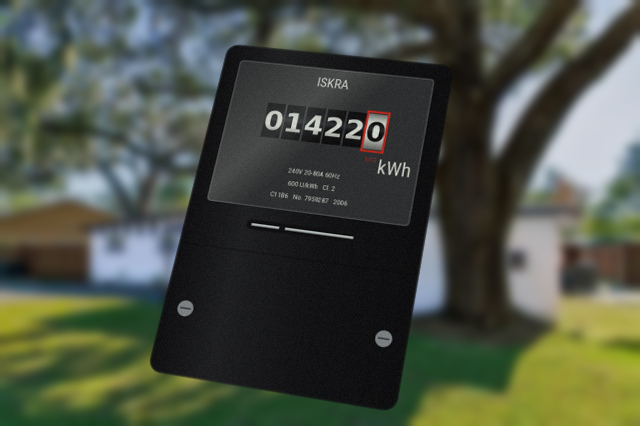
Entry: 1422.0; kWh
